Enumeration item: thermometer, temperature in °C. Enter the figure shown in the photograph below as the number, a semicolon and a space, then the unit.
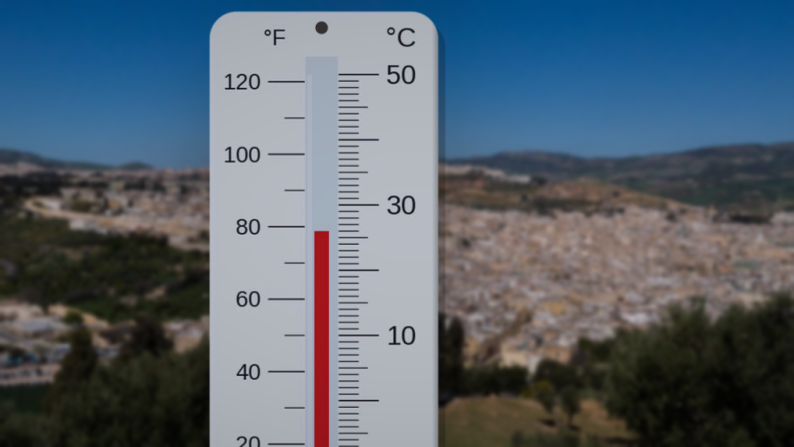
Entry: 26; °C
